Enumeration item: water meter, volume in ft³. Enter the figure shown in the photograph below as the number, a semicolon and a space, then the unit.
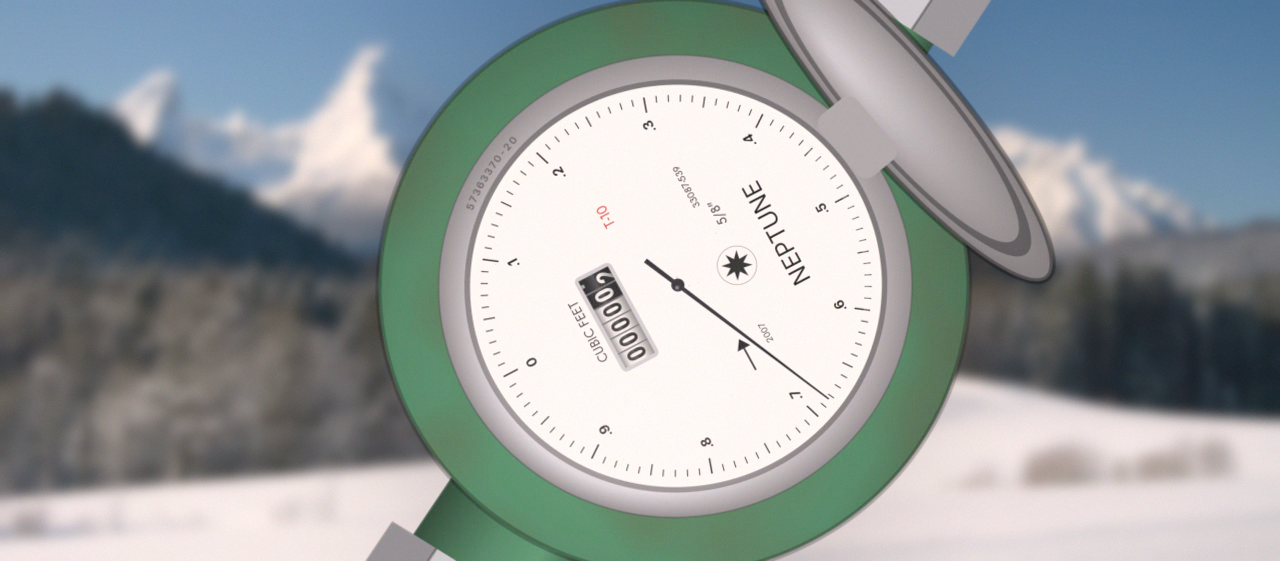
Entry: 1.68; ft³
